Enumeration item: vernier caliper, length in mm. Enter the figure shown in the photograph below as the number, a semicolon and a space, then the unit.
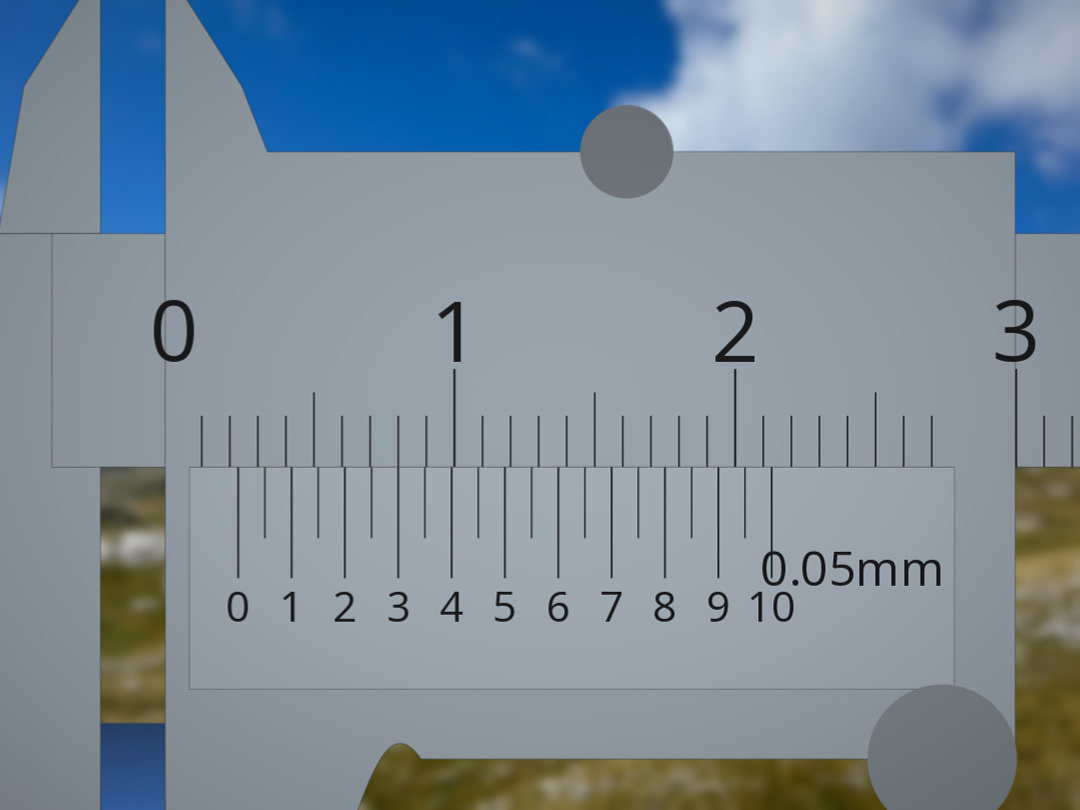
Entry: 2.30; mm
